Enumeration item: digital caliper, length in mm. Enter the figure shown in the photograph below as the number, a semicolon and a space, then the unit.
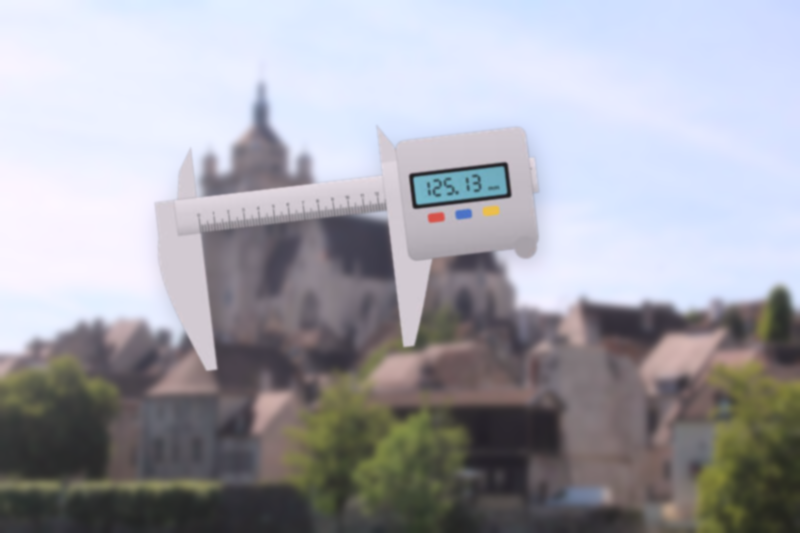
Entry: 125.13; mm
